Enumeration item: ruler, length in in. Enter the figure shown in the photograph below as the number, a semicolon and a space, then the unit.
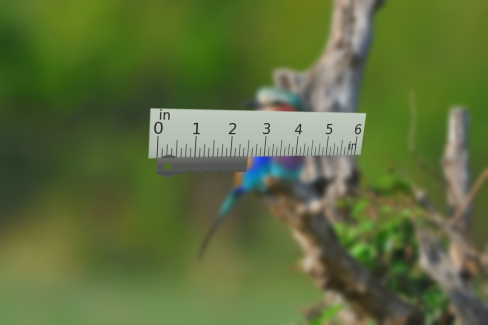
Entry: 2.5; in
